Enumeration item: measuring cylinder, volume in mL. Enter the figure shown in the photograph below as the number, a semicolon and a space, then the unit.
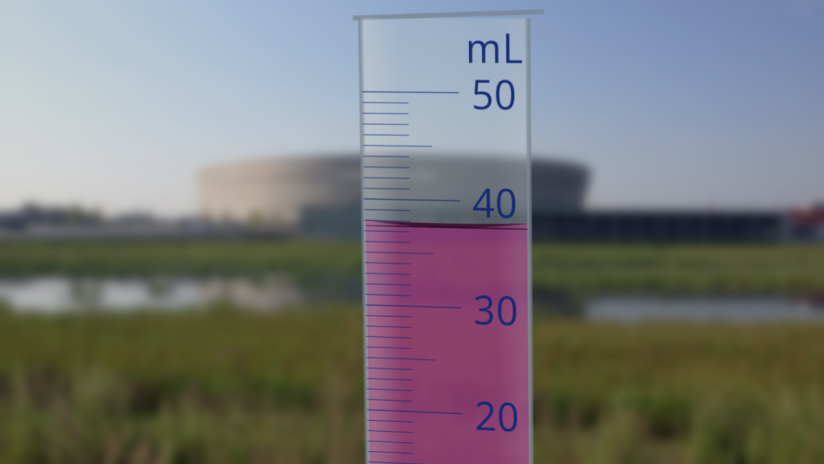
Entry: 37.5; mL
